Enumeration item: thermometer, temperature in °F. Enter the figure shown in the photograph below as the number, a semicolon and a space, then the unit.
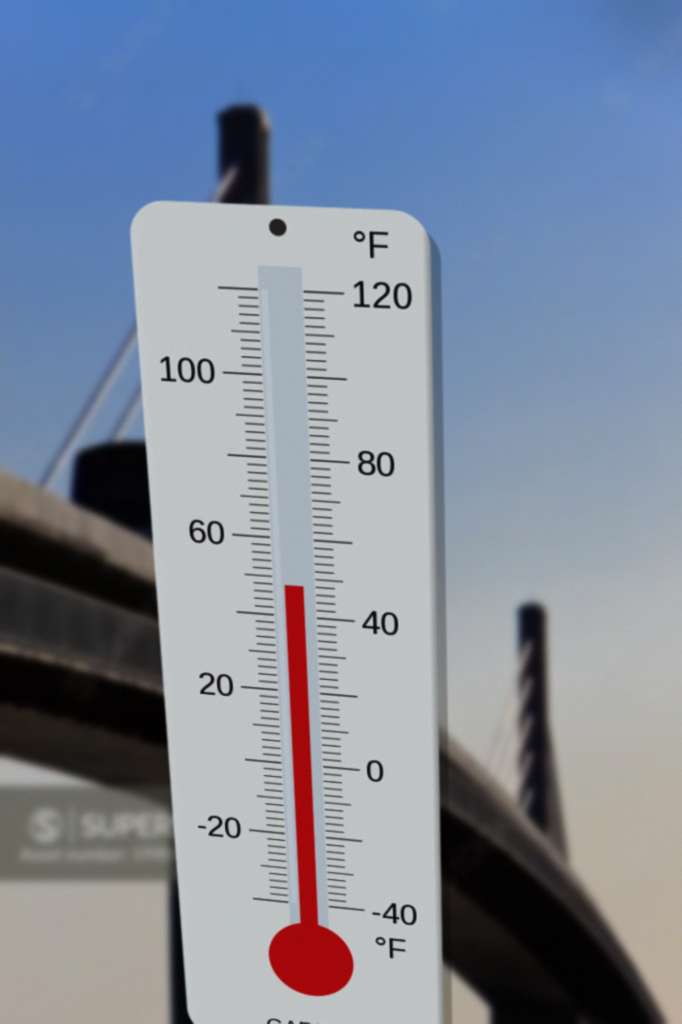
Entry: 48; °F
